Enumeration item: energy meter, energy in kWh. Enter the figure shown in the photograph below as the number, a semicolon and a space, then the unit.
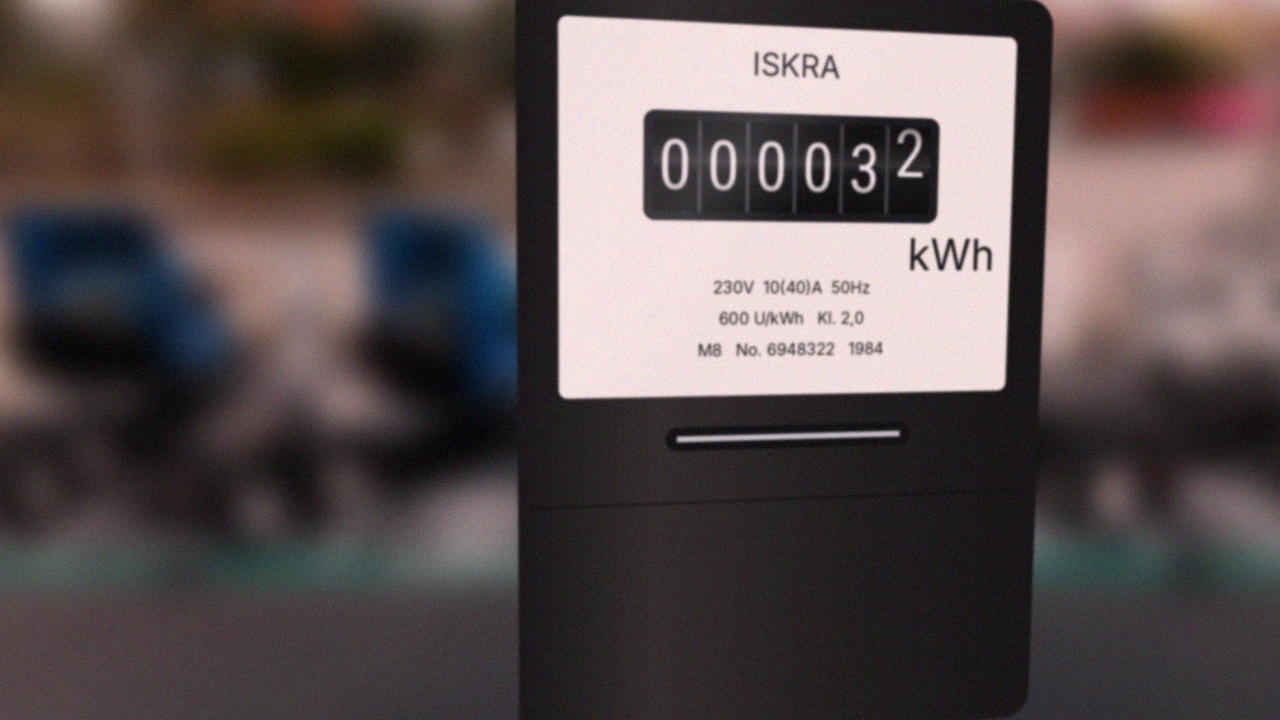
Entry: 32; kWh
